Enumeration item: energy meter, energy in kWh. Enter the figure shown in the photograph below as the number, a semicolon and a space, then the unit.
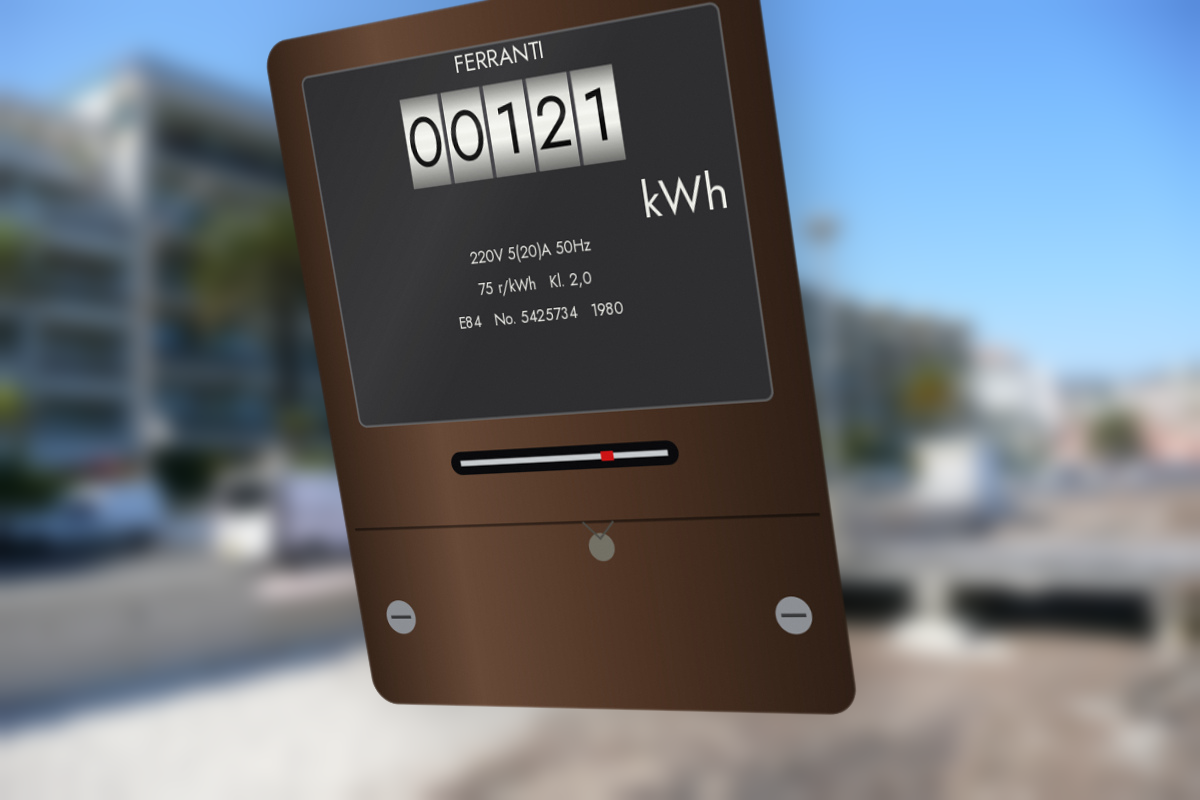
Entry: 121; kWh
